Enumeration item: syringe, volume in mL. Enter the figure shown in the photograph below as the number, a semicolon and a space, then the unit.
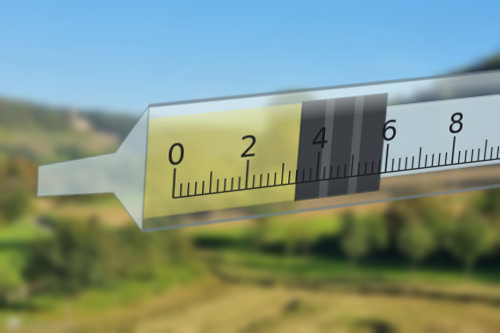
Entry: 3.4; mL
